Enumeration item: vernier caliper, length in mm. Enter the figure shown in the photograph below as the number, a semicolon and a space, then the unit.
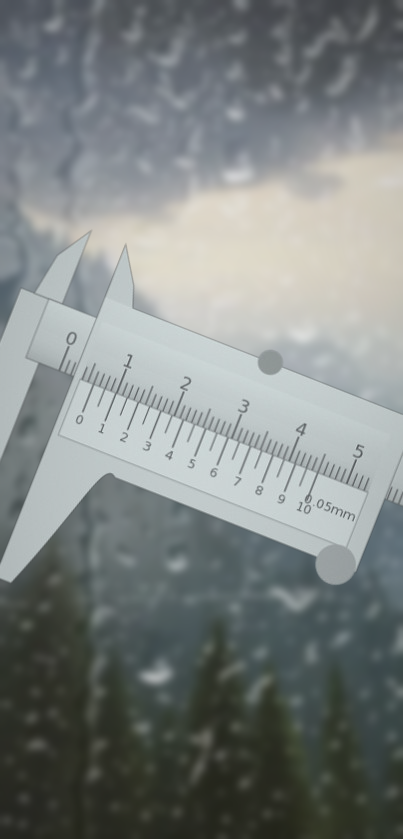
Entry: 6.0; mm
